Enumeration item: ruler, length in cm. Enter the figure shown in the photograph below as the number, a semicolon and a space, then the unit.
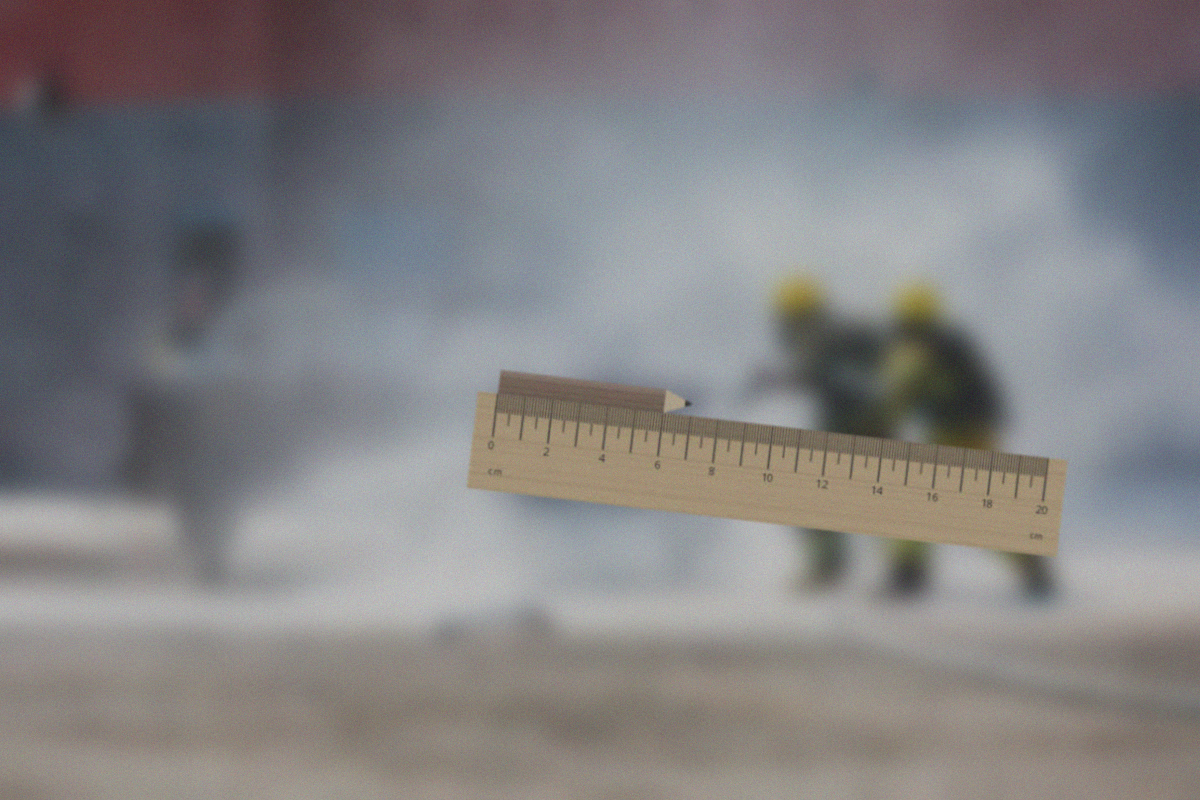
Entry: 7; cm
